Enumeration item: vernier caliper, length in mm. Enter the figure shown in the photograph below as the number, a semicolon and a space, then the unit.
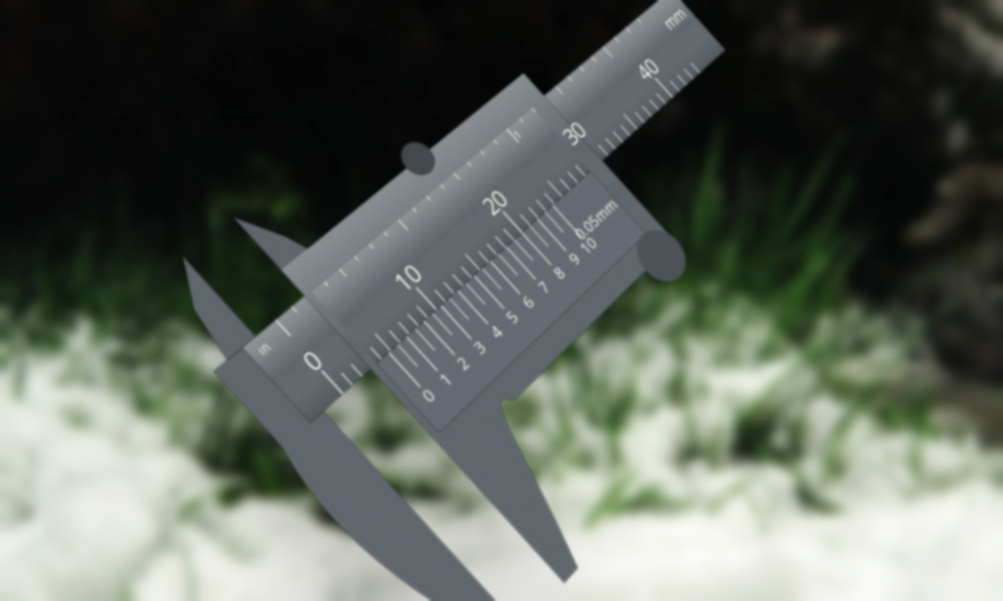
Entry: 4.8; mm
